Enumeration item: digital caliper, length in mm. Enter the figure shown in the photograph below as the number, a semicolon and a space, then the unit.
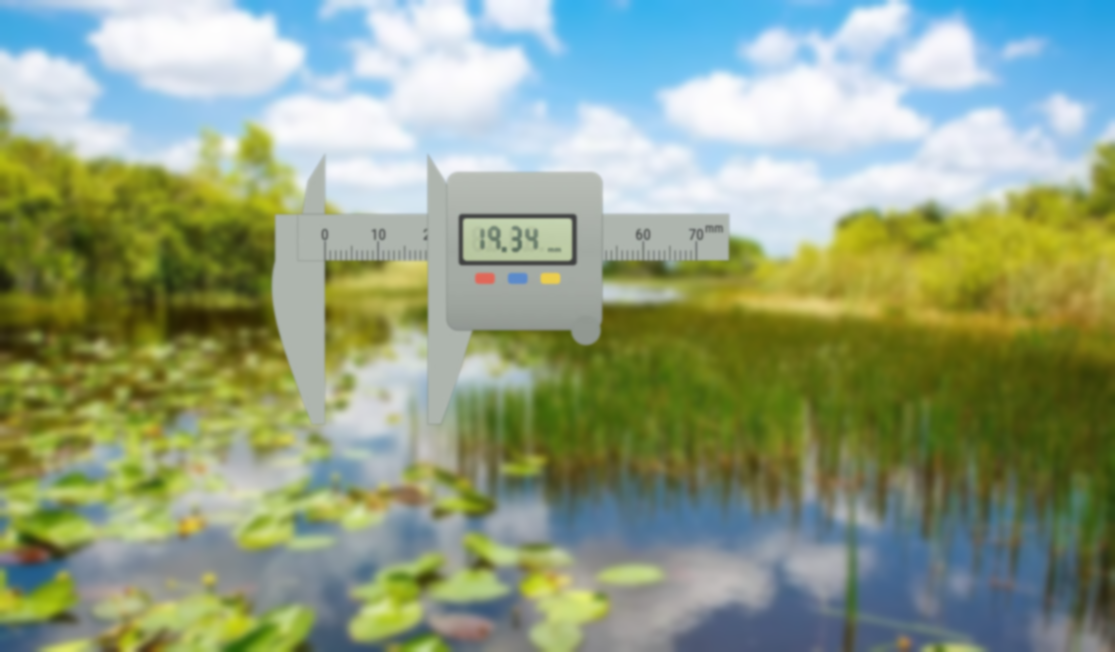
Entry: 19.34; mm
